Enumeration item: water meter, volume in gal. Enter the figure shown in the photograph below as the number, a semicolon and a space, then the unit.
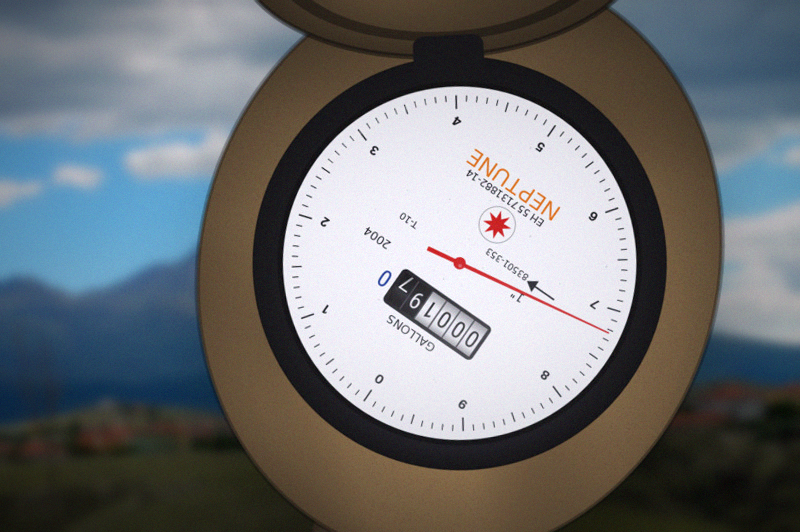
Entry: 1967.2; gal
